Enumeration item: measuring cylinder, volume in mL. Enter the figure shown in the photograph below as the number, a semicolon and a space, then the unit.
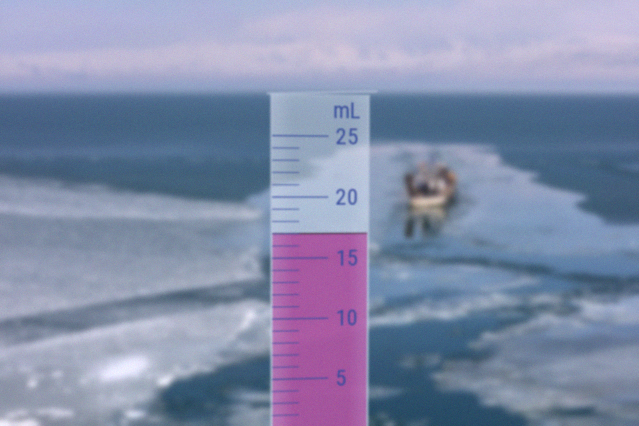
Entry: 17; mL
